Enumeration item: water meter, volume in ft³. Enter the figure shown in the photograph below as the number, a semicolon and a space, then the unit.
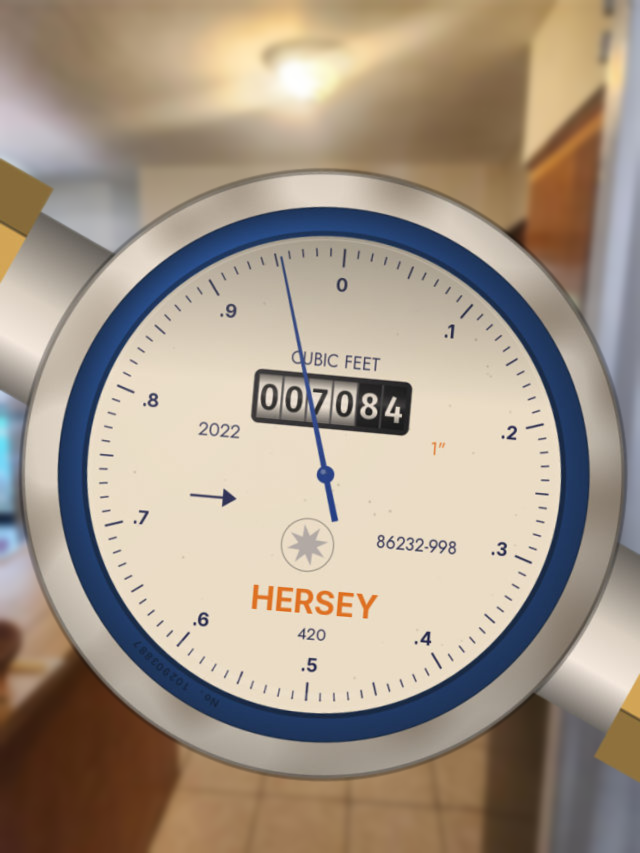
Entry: 7083.95; ft³
